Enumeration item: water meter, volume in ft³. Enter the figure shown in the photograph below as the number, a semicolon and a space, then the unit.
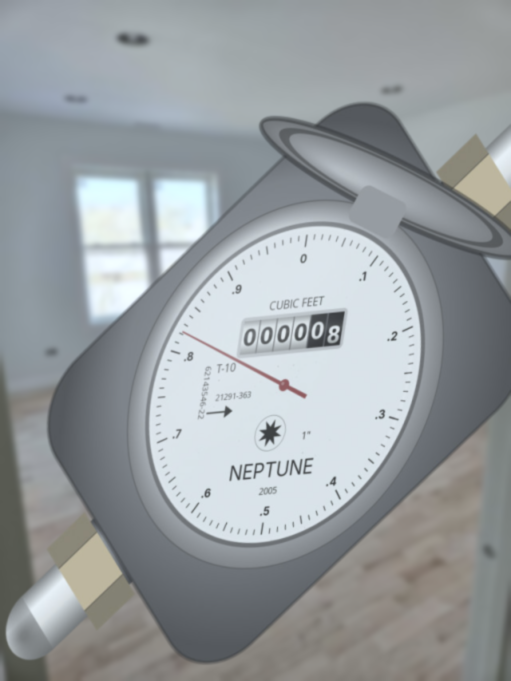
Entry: 7.82; ft³
